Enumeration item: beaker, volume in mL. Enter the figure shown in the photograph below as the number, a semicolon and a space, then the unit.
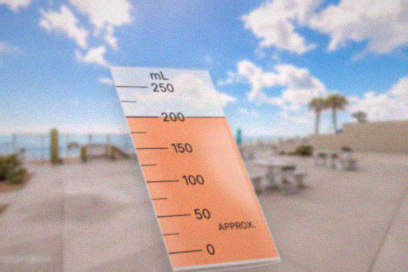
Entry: 200; mL
